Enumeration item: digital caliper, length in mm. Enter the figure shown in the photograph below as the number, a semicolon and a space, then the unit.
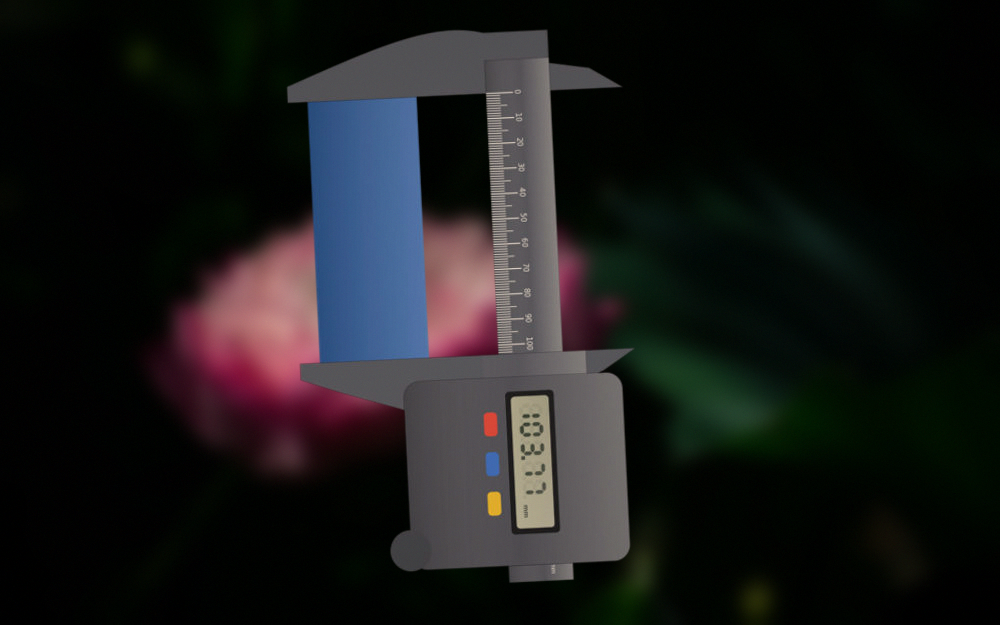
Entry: 103.77; mm
